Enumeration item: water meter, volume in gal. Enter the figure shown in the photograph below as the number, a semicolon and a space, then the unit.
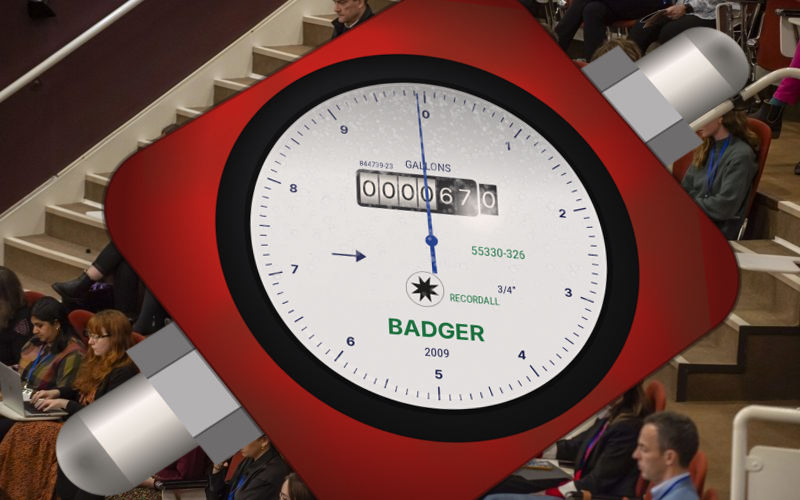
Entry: 669.9; gal
